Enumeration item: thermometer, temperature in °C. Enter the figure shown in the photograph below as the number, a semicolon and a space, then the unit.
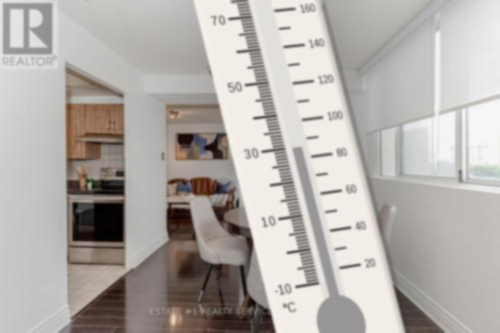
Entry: 30; °C
